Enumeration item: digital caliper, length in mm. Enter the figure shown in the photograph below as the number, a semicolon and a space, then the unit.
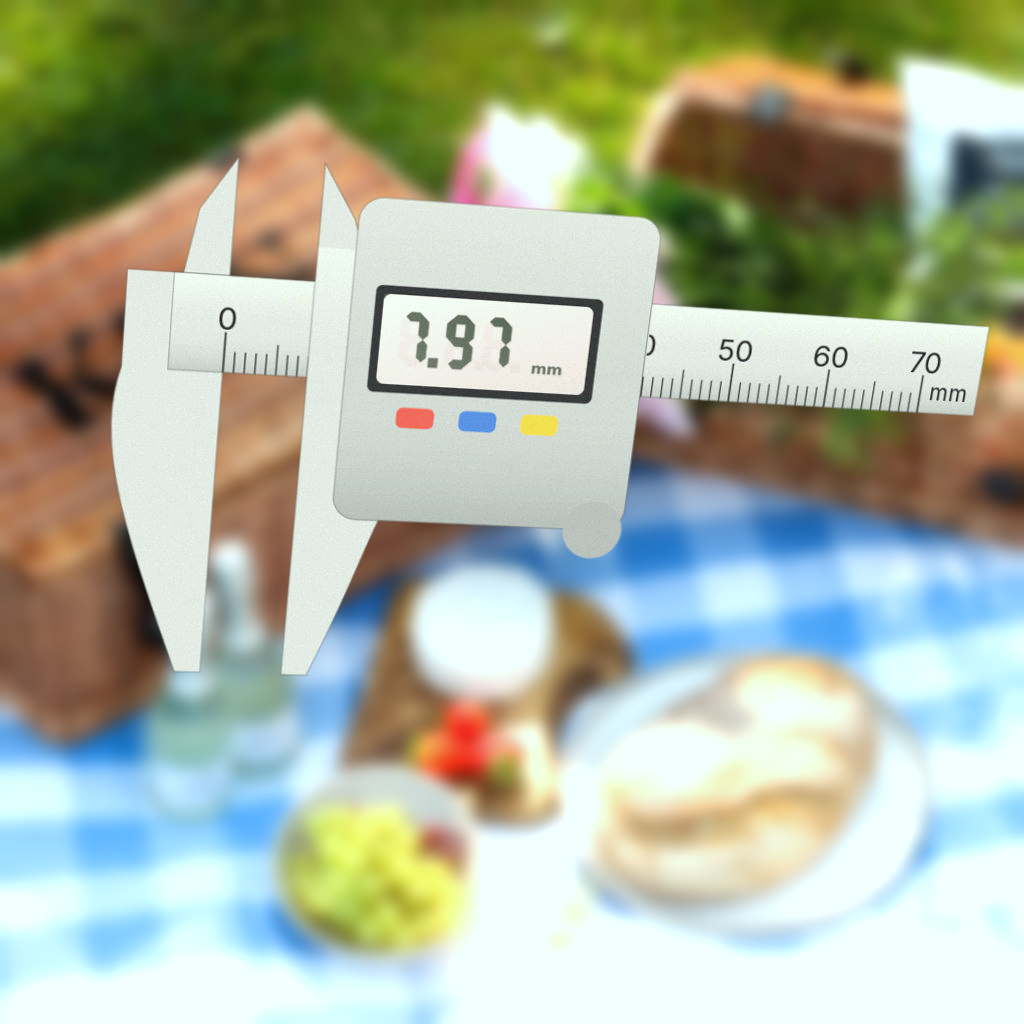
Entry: 7.97; mm
